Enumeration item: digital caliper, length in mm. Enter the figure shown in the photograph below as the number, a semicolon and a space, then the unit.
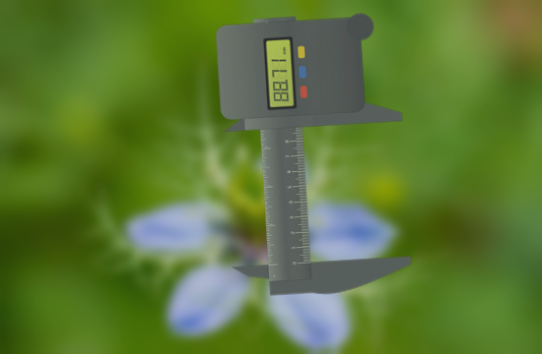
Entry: 88.71; mm
